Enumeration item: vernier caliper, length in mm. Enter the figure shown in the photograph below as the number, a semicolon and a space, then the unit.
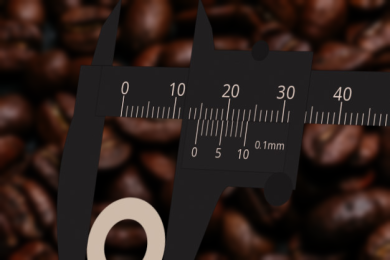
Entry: 14.8; mm
